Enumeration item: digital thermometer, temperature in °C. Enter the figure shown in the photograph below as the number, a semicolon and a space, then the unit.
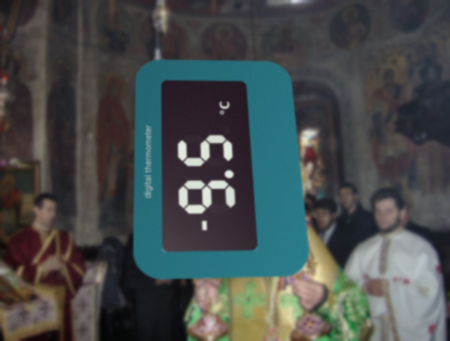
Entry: -9.5; °C
